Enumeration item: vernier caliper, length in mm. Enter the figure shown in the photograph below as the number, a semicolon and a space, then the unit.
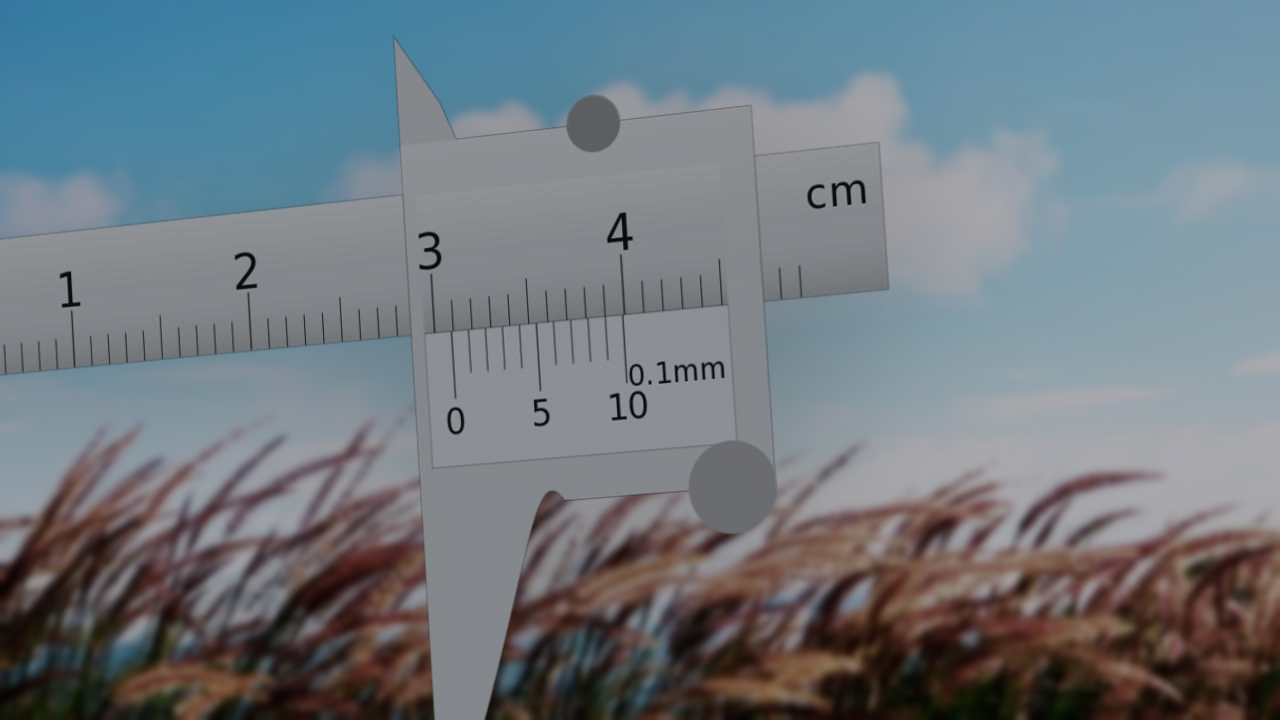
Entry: 30.9; mm
